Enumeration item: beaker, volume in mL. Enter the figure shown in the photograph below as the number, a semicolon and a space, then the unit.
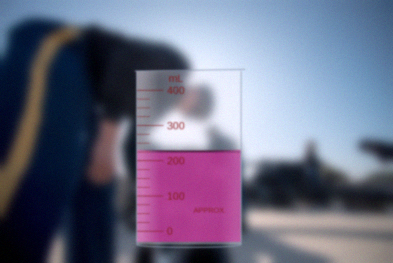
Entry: 225; mL
